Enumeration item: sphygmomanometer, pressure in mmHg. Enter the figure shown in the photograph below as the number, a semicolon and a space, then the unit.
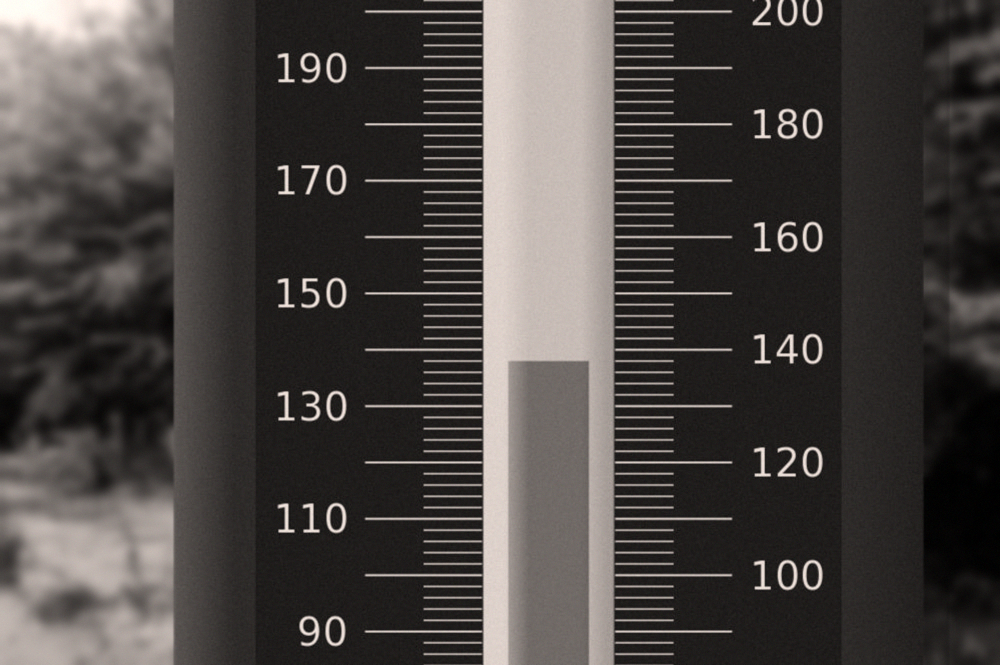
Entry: 138; mmHg
